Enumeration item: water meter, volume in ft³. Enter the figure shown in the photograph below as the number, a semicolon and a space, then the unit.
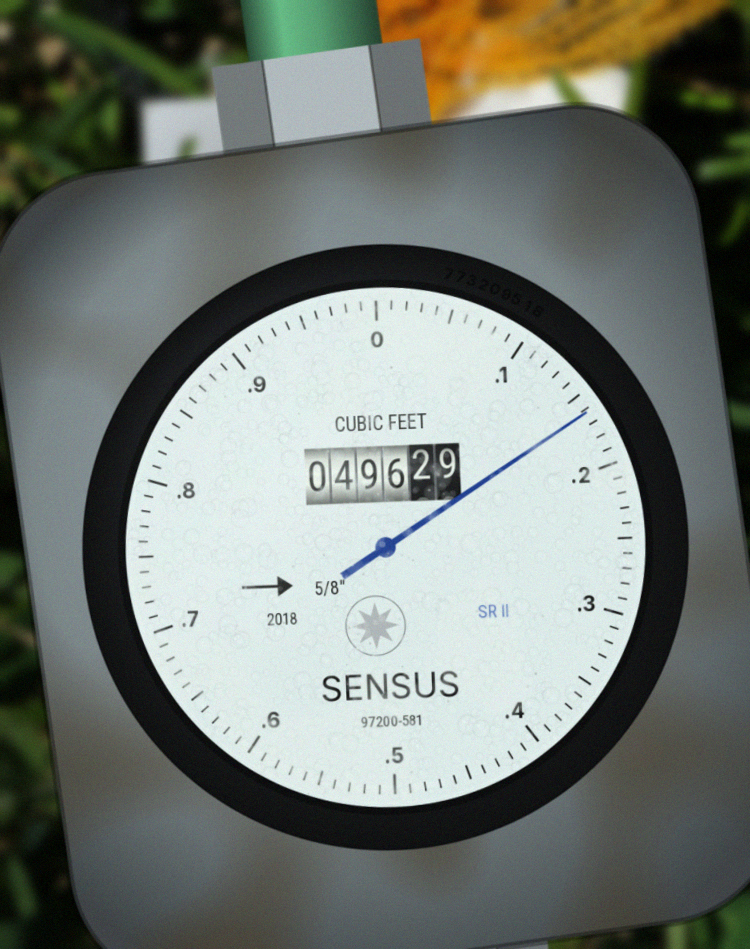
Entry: 49629.16; ft³
